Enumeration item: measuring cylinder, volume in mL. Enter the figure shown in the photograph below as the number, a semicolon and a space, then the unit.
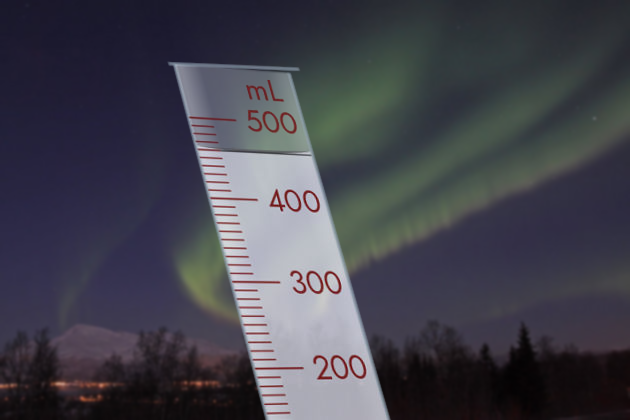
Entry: 460; mL
